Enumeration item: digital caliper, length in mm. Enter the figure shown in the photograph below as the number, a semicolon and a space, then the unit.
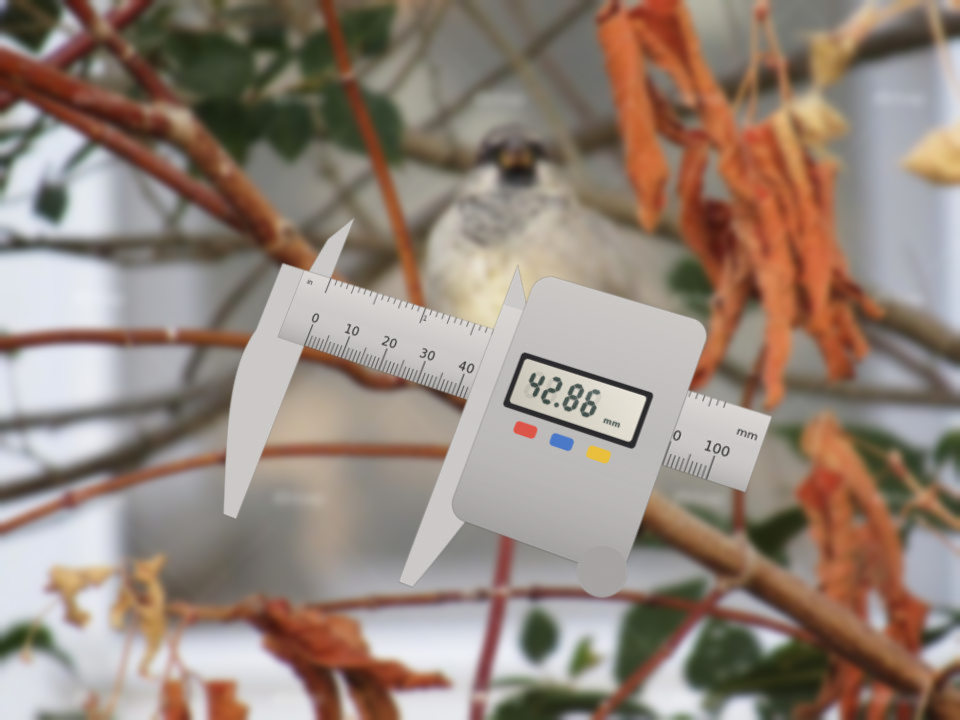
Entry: 42.86; mm
